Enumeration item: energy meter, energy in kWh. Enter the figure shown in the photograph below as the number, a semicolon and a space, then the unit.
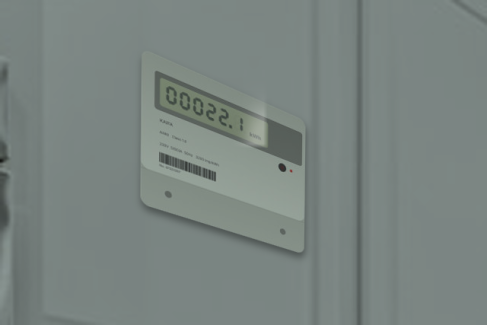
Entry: 22.1; kWh
